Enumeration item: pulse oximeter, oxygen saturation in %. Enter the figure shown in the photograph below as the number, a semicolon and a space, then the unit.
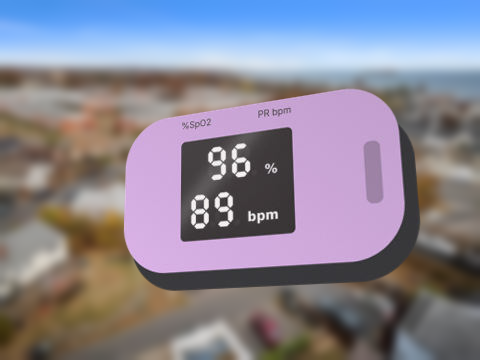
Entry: 96; %
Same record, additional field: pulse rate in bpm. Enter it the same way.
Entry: 89; bpm
